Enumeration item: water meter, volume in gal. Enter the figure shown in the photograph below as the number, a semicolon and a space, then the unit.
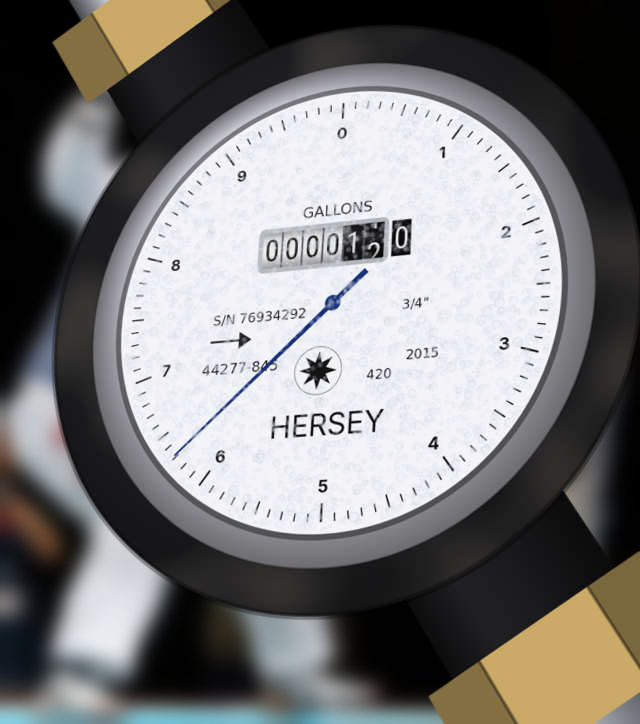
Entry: 116.3; gal
